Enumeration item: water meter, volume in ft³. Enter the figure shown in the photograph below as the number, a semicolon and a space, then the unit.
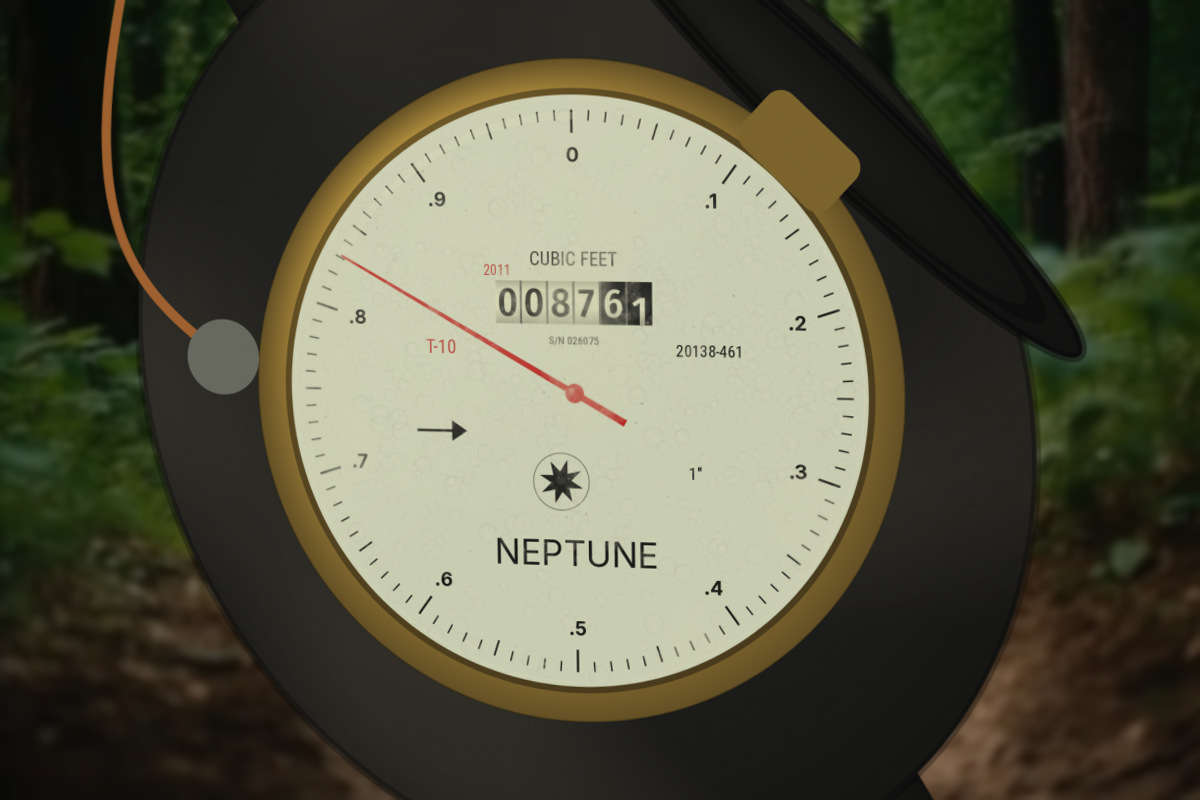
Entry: 8760.83; ft³
